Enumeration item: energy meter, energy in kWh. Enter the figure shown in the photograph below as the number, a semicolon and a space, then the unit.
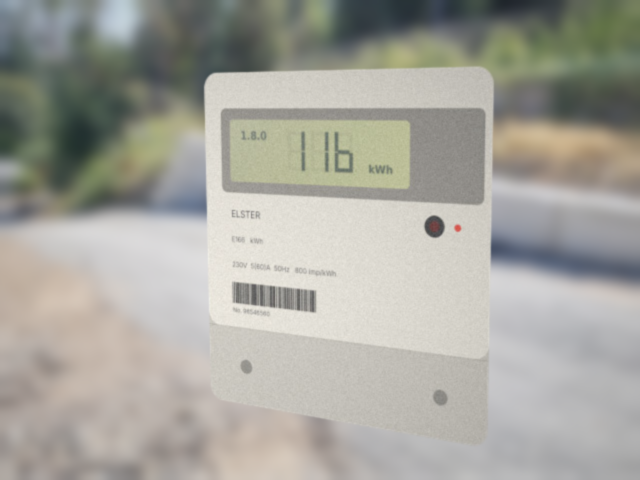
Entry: 116; kWh
